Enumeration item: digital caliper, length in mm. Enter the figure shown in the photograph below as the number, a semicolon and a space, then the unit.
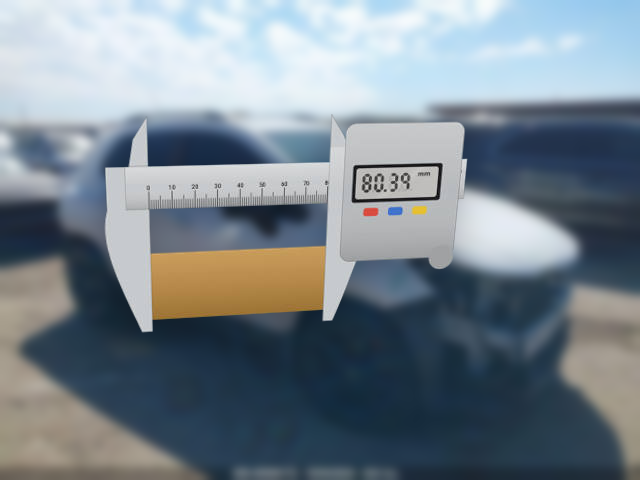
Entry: 80.39; mm
